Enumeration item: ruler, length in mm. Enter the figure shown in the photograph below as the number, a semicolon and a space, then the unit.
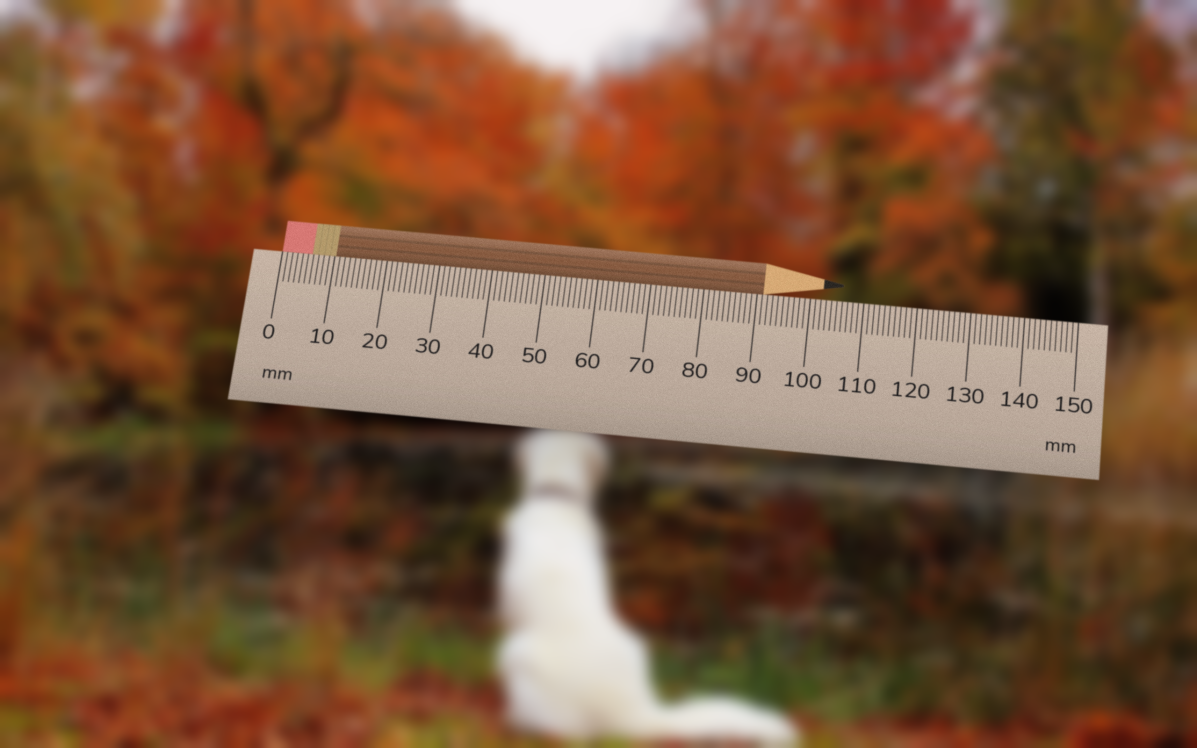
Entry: 106; mm
